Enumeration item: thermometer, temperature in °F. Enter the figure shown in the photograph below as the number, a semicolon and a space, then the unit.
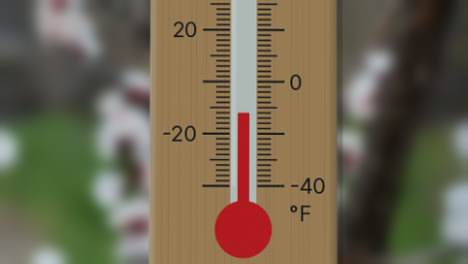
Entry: -12; °F
